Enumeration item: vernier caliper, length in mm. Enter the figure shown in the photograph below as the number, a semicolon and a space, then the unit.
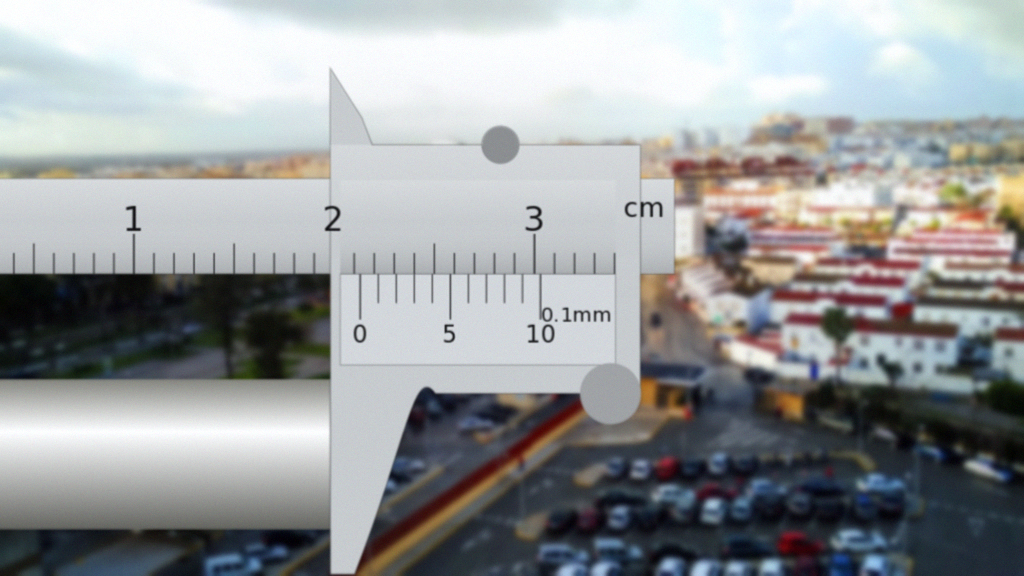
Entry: 21.3; mm
